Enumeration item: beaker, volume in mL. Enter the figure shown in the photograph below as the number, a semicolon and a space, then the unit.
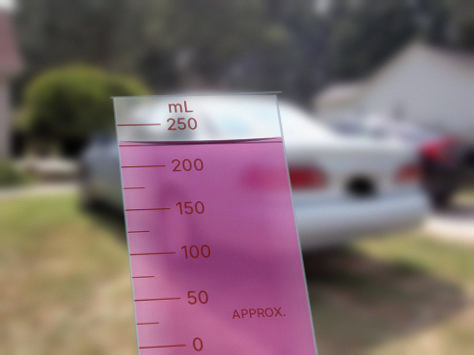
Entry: 225; mL
